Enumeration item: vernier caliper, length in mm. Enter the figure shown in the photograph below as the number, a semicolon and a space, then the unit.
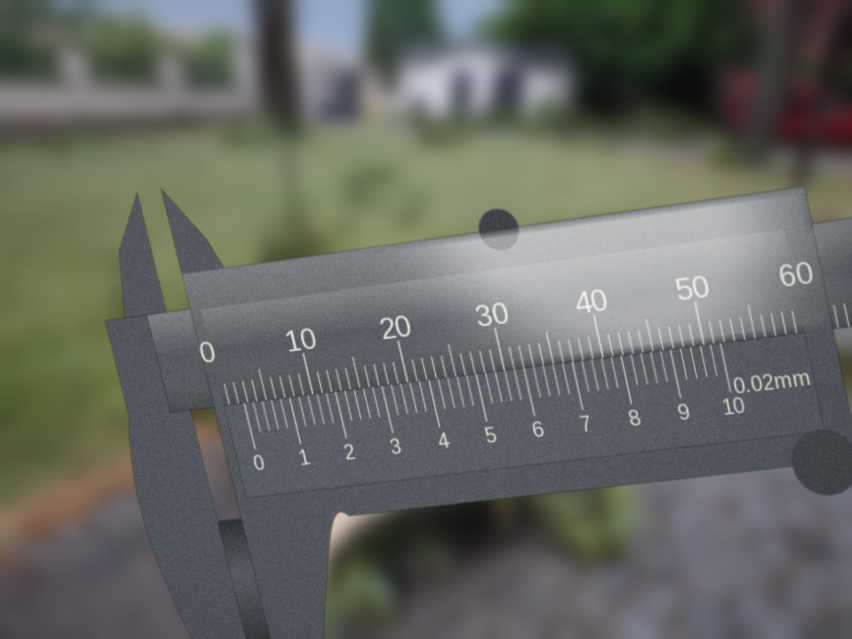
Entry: 2.6; mm
